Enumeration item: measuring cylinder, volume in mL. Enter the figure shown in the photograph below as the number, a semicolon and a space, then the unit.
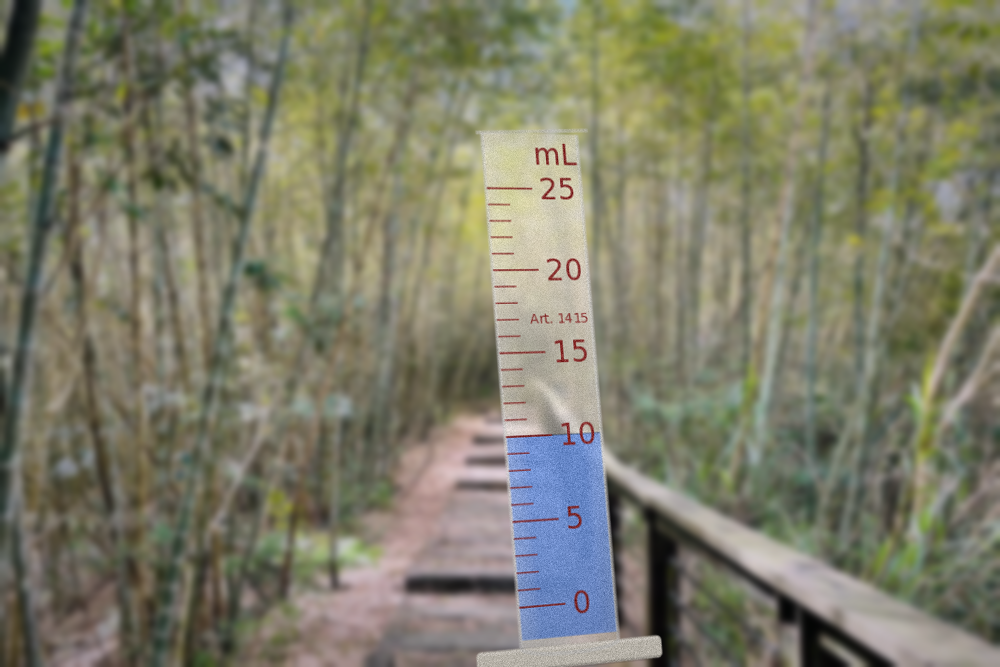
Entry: 10; mL
